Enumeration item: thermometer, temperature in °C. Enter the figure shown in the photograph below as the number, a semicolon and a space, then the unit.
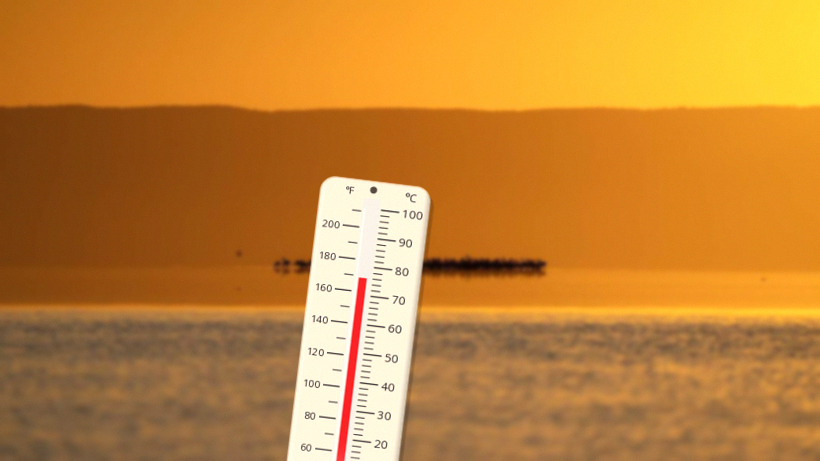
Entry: 76; °C
